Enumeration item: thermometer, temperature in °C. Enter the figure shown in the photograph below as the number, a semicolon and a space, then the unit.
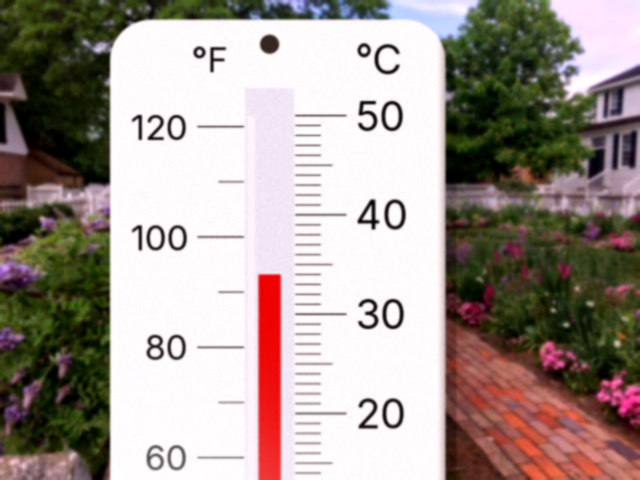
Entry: 34; °C
